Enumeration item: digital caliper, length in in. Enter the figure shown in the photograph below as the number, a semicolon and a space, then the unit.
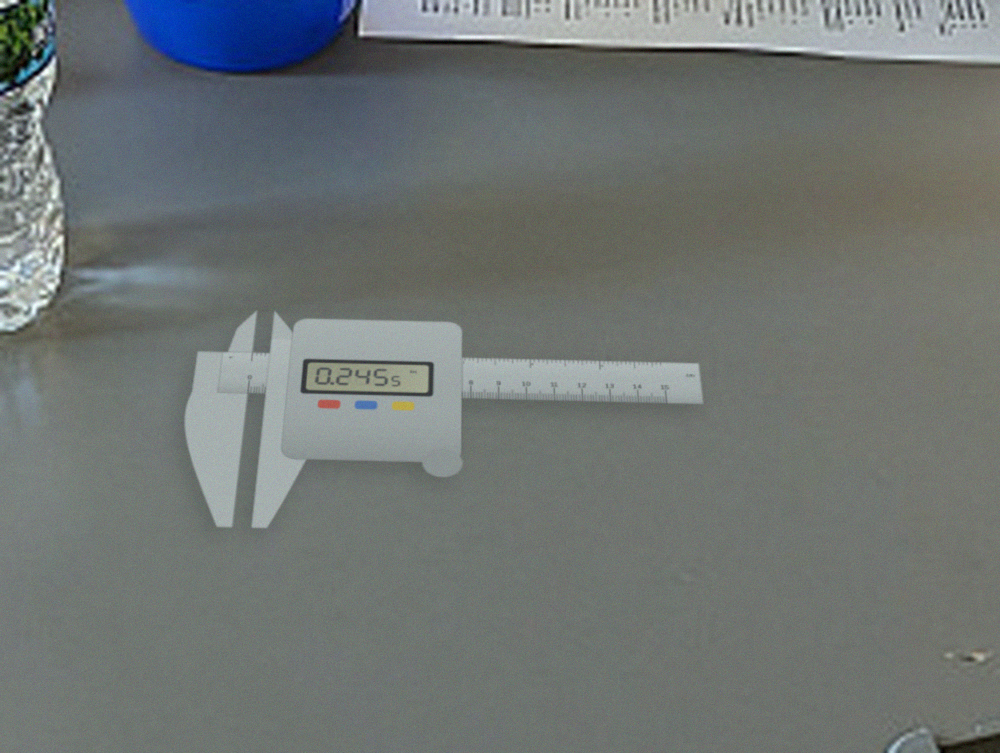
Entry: 0.2455; in
